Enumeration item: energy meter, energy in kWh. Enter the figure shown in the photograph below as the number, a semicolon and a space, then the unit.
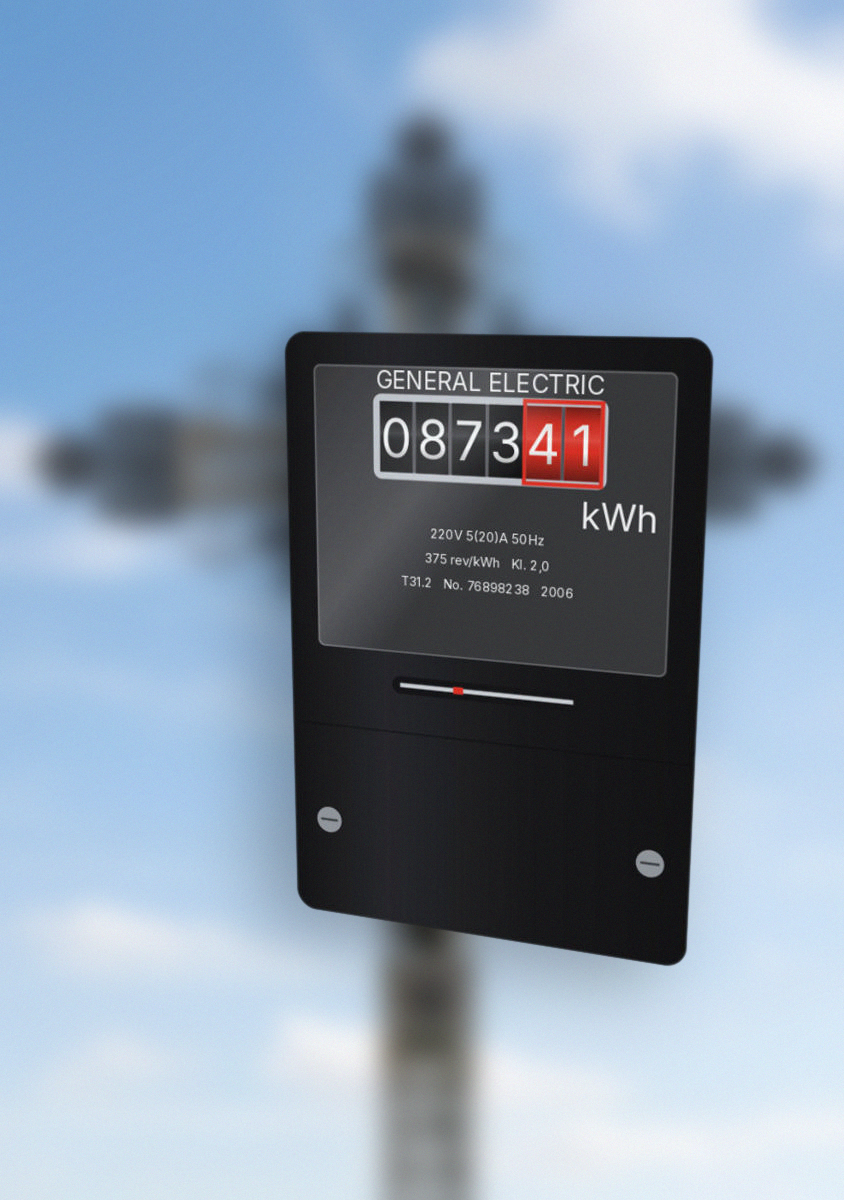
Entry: 873.41; kWh
